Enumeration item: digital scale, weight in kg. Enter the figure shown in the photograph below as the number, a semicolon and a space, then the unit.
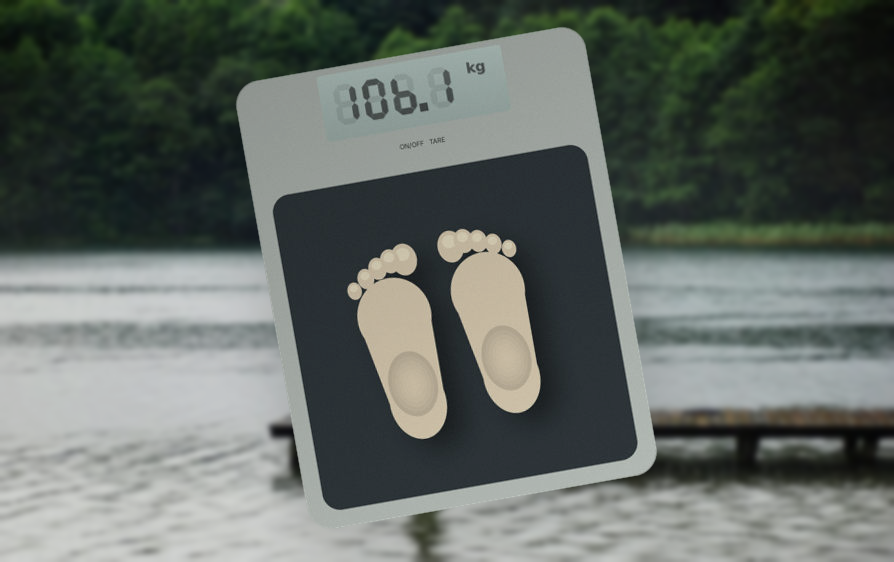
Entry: 106.1; kg
